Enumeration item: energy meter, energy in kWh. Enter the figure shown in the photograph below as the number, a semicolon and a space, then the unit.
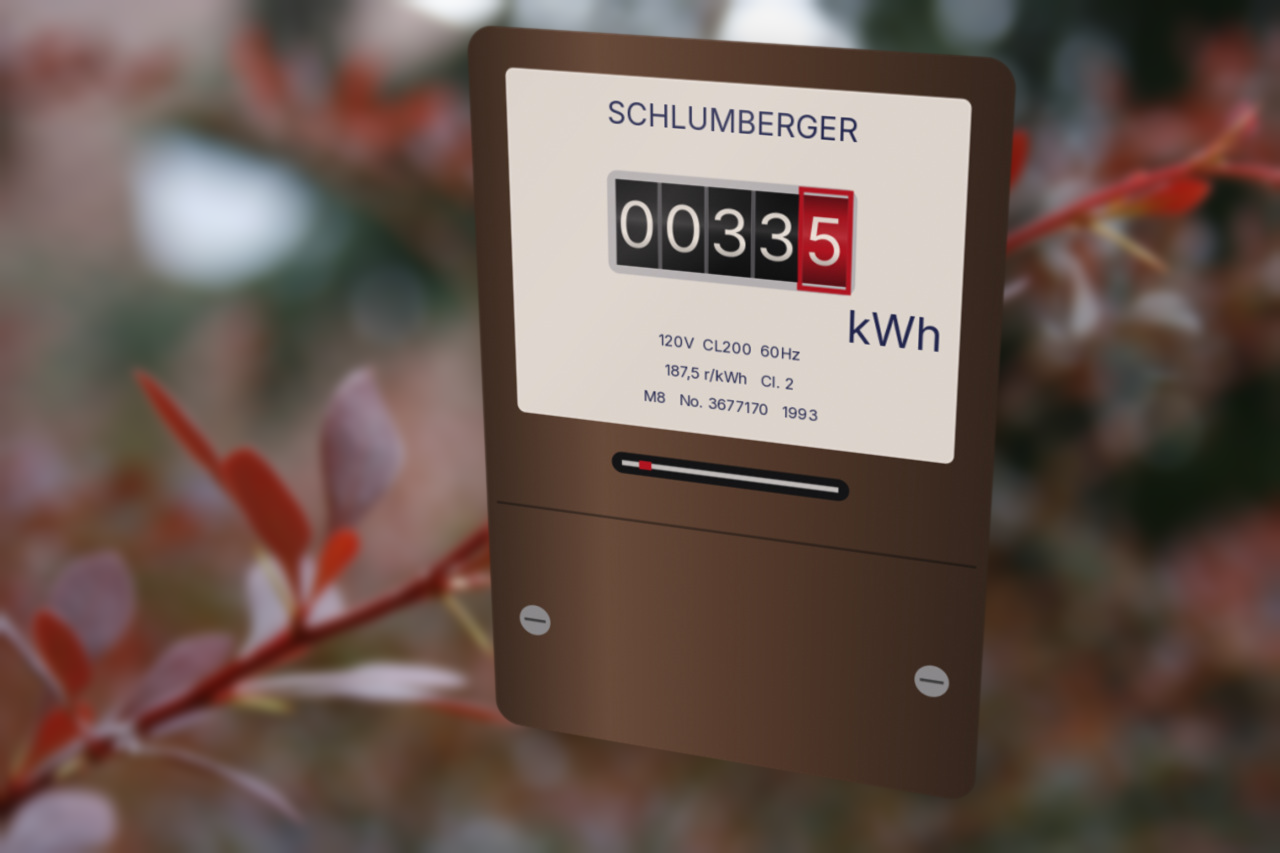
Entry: 33.5; kWh
